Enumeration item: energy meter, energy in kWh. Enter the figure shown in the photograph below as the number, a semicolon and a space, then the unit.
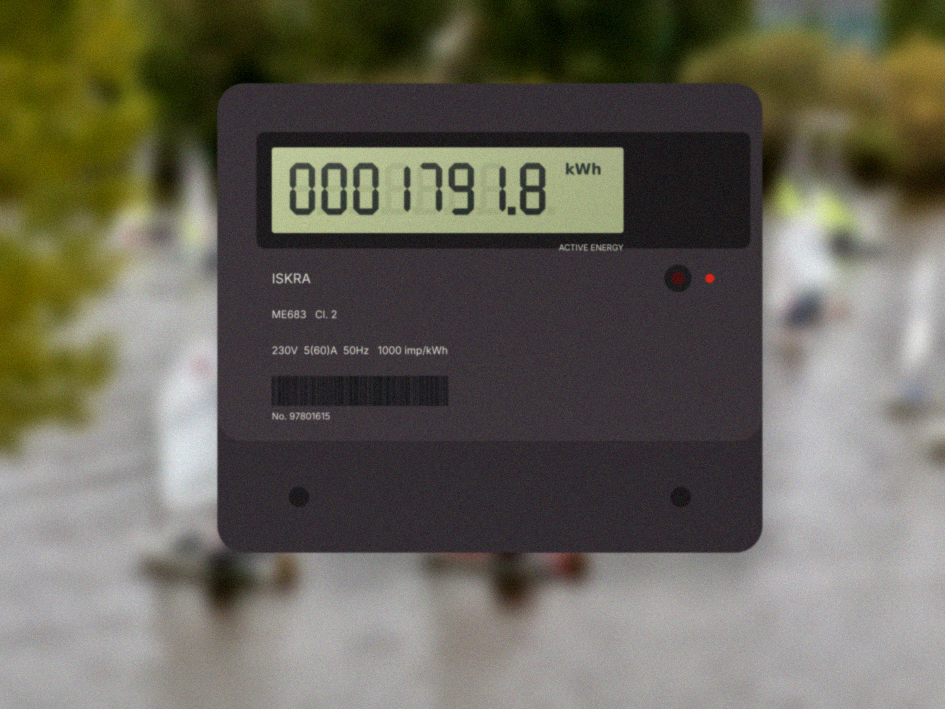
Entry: 1791.8; kWh
